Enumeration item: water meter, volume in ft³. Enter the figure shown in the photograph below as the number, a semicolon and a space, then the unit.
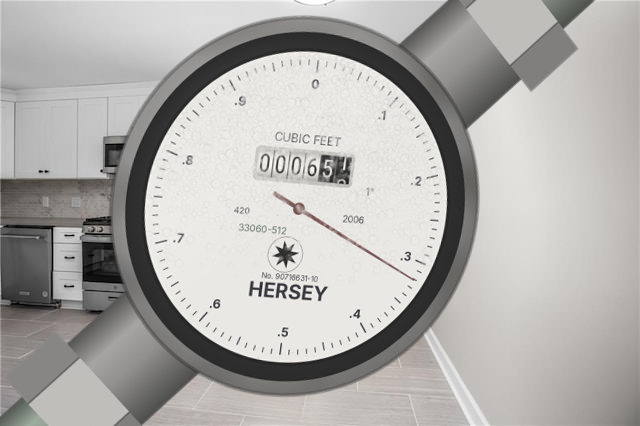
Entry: 651.32; ft³
